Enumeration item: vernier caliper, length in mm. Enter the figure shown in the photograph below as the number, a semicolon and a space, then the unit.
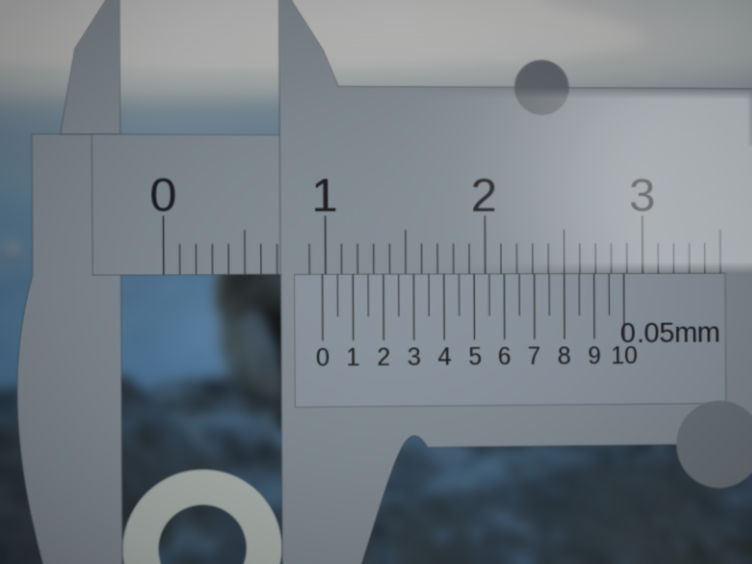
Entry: 9.8; mm
